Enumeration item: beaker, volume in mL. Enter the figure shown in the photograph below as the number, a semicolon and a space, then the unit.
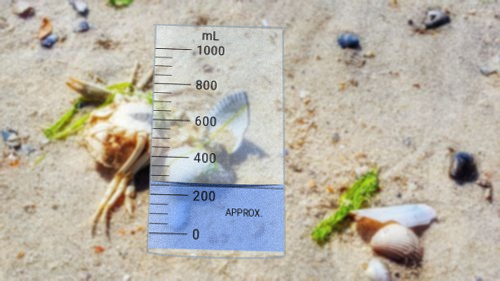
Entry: 250; mL
